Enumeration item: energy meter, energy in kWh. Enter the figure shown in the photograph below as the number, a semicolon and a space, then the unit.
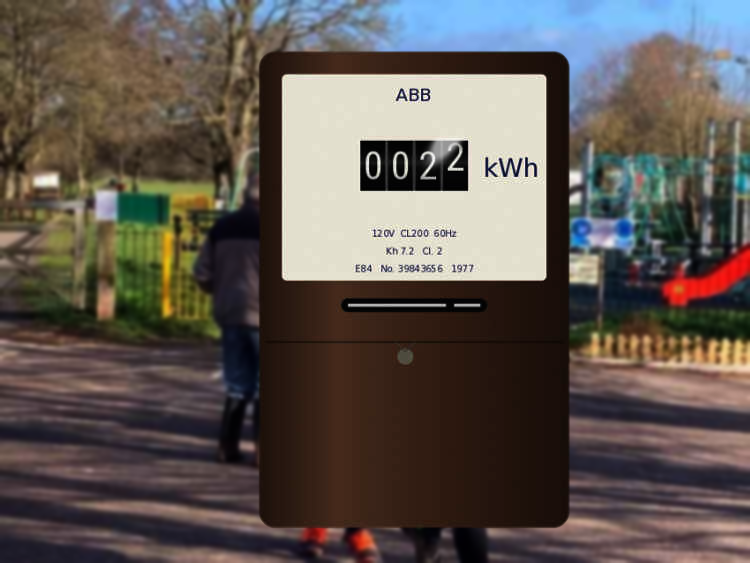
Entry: 22; kWh
